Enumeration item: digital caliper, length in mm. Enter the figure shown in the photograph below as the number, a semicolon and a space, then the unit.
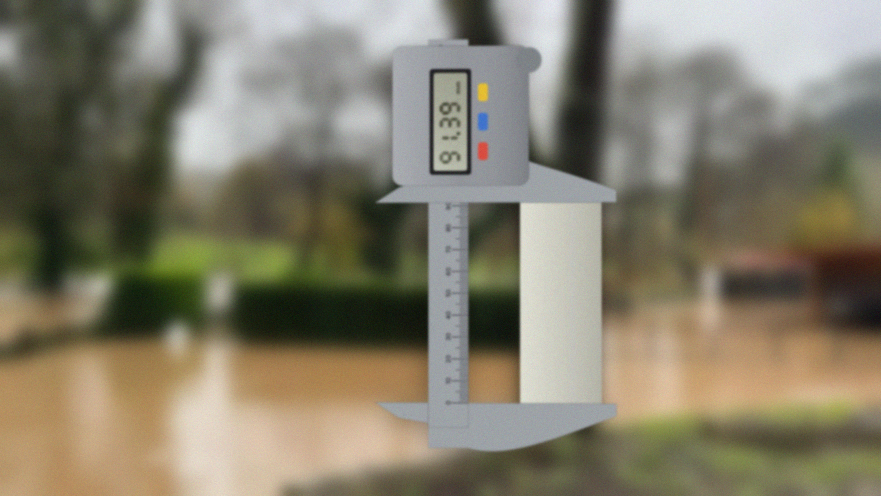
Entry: 91.39; mm
